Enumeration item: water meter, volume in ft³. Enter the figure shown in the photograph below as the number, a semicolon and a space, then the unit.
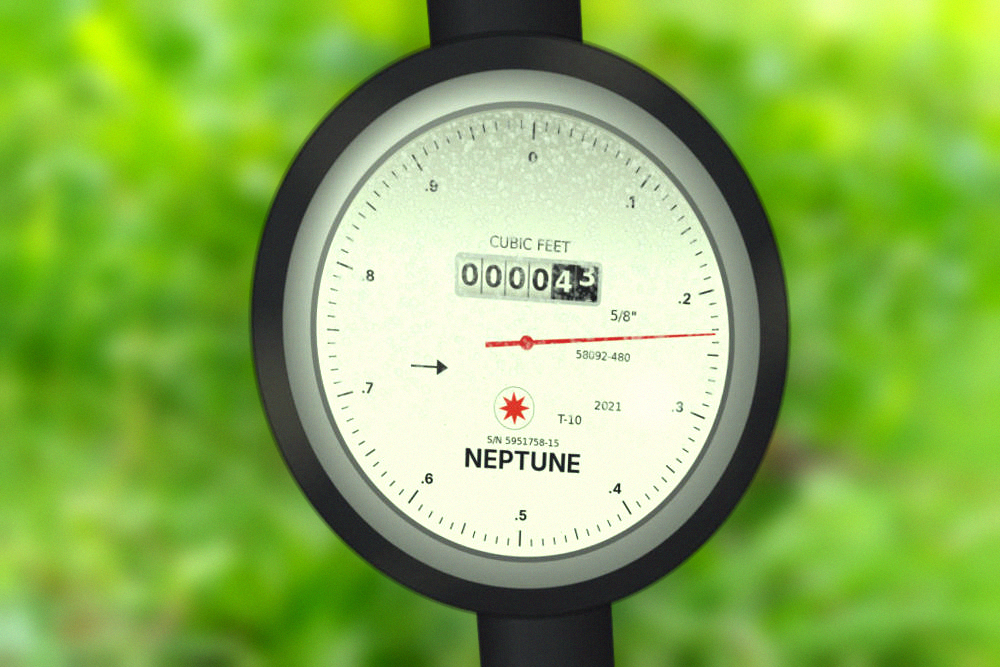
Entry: 43.23; ft³
